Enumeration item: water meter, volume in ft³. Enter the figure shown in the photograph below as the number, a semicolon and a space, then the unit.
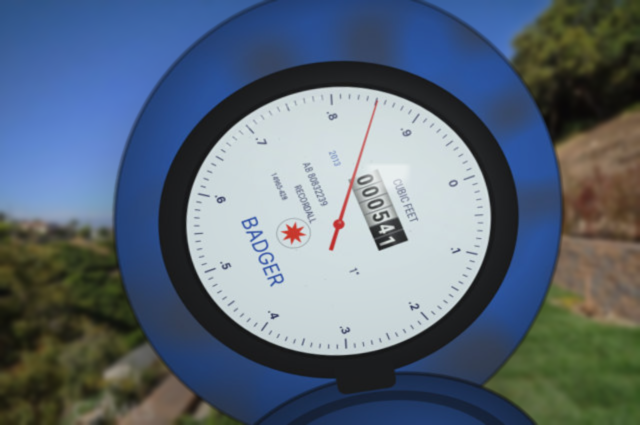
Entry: 540.85; ft³
